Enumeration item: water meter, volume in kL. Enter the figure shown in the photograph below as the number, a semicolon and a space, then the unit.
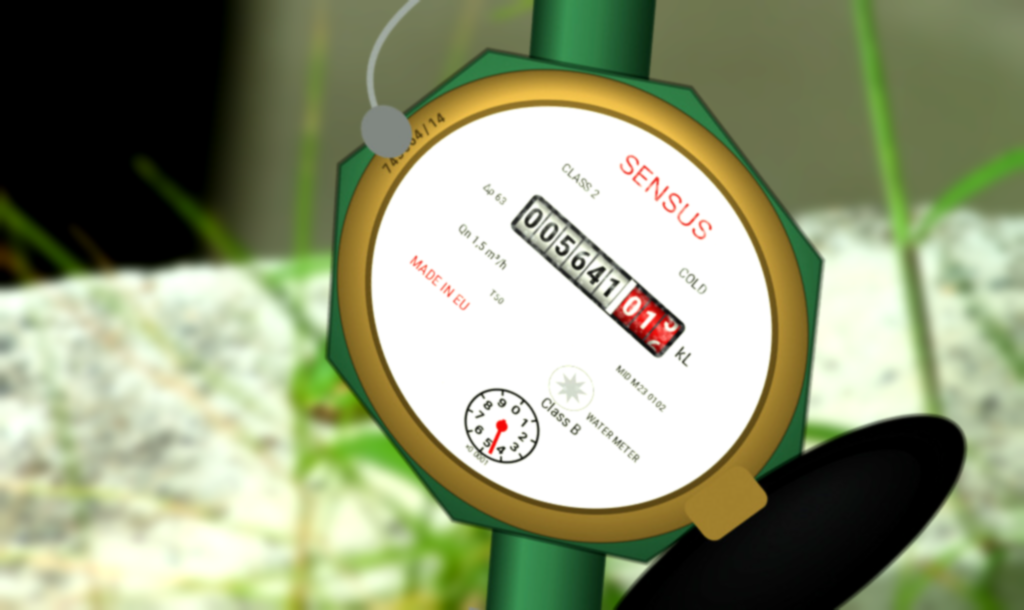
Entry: 5641.0154; kL
